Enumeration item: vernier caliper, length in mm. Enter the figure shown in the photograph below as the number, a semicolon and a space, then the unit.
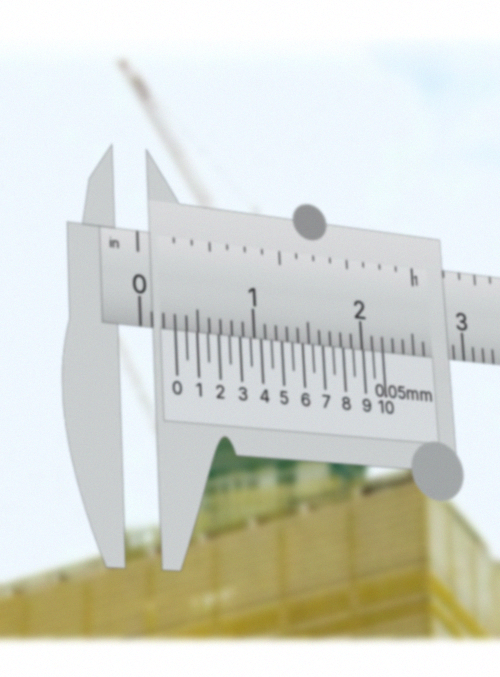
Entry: 3.0; mm
